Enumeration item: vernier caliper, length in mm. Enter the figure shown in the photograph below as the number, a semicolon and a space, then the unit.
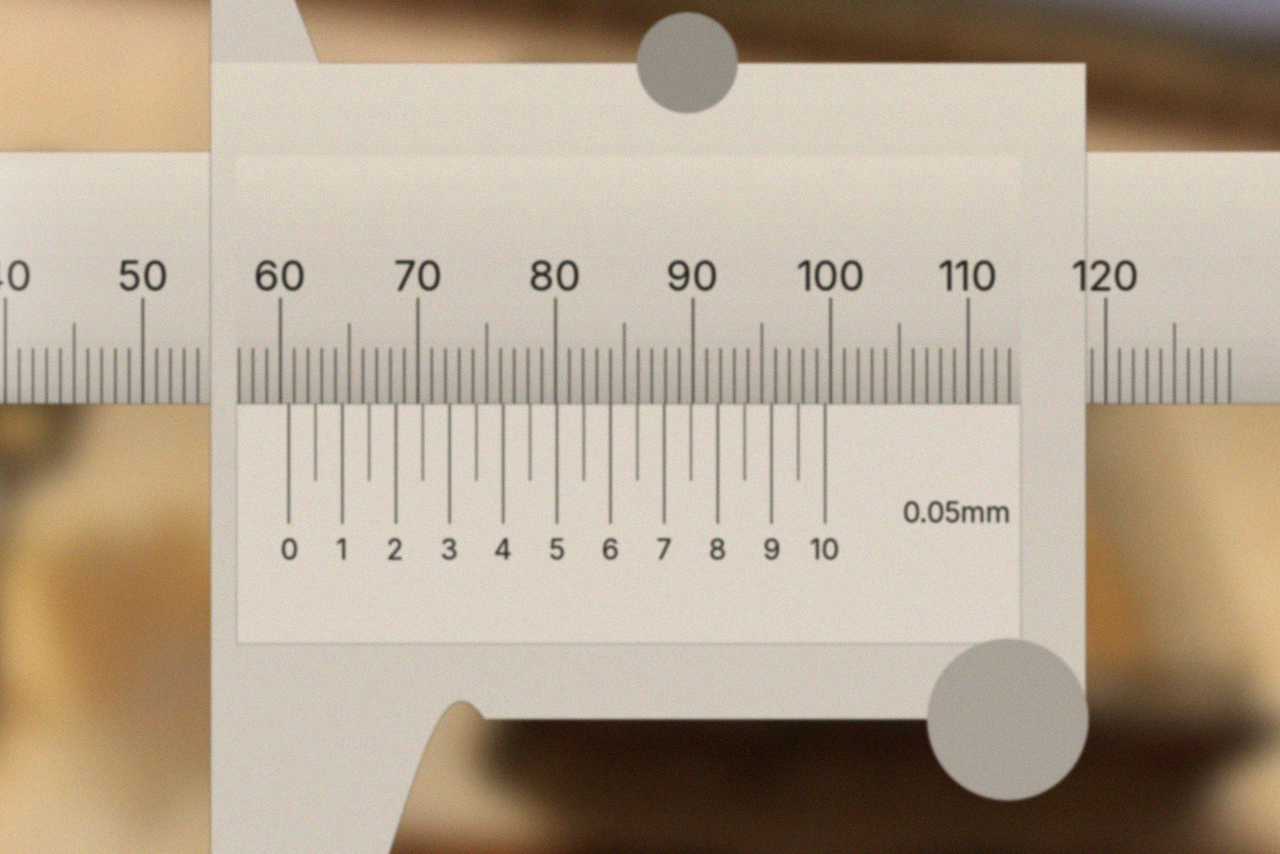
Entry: 60.6; mm
